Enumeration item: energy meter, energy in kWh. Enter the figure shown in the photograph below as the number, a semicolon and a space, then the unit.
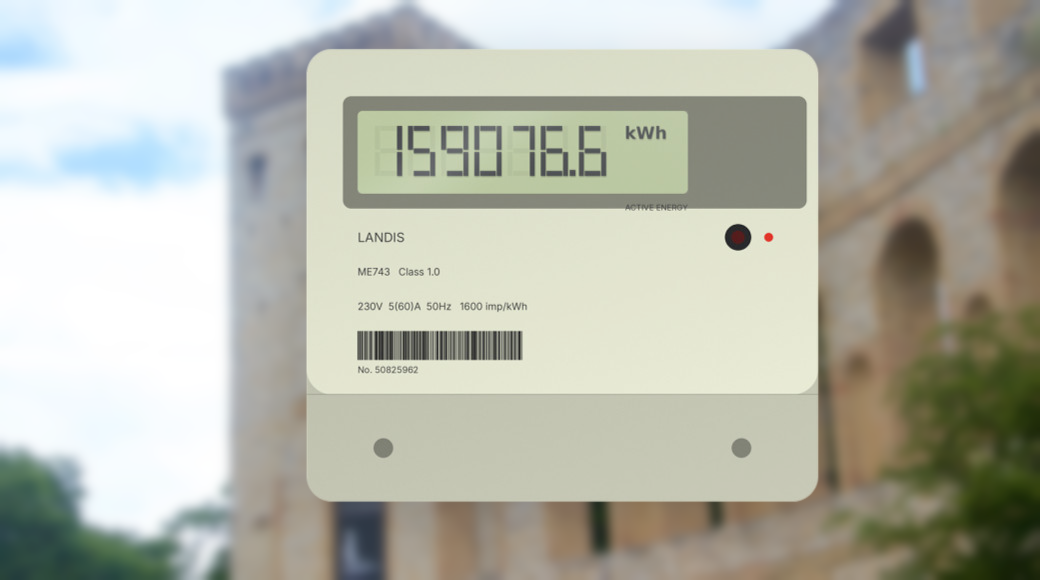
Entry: 159076.6; kWh
